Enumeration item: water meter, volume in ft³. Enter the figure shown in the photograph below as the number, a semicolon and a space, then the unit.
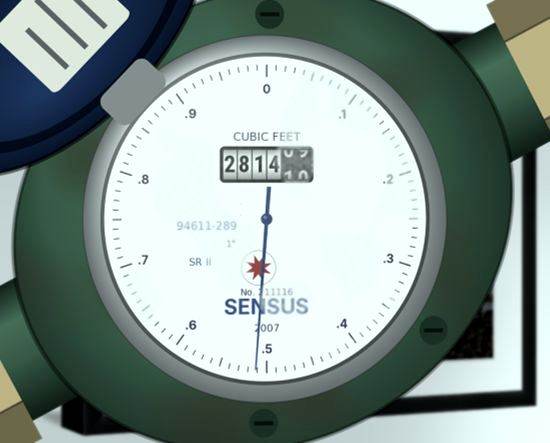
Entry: 281409.51; ft³
